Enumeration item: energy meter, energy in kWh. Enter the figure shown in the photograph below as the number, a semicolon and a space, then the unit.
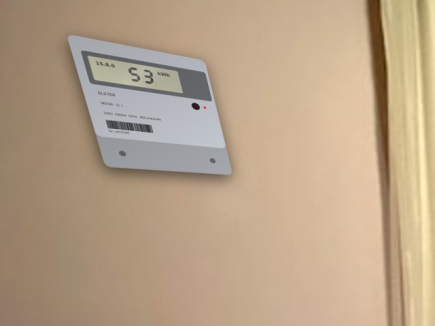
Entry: 53; kWh
